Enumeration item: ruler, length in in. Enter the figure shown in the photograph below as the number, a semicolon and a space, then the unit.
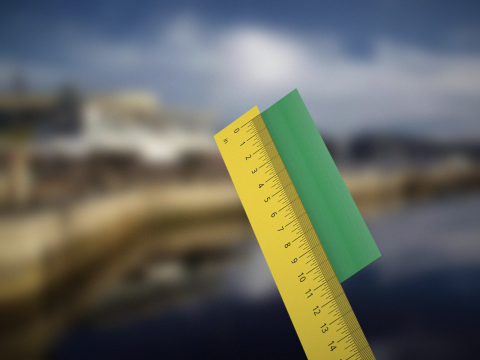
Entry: 11.5; in
